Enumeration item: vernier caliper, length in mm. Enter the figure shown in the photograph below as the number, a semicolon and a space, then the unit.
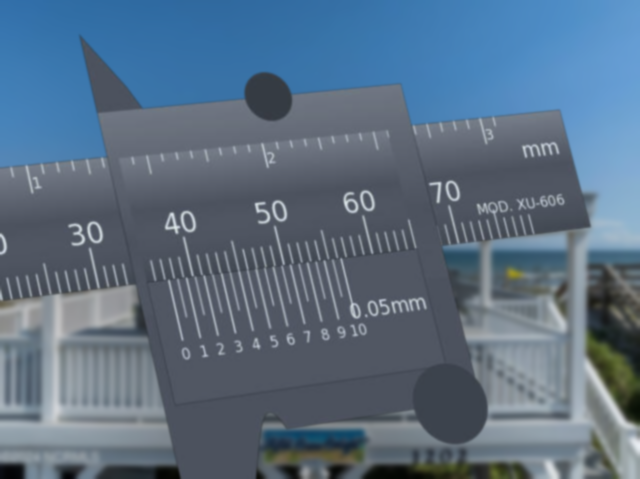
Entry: 37.4; mm
